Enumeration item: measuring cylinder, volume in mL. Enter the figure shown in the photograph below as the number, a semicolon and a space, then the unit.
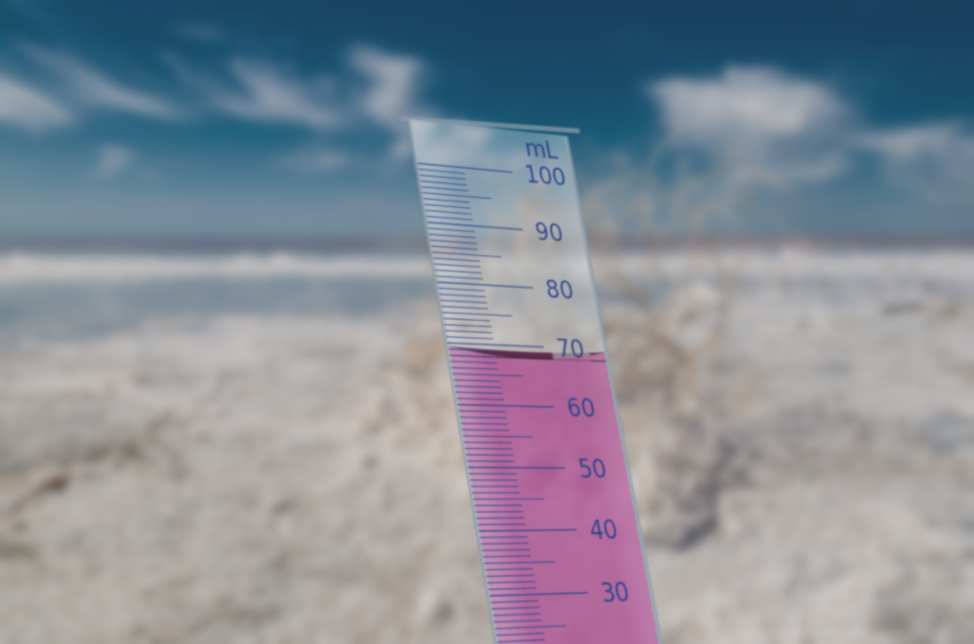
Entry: 68; mL
